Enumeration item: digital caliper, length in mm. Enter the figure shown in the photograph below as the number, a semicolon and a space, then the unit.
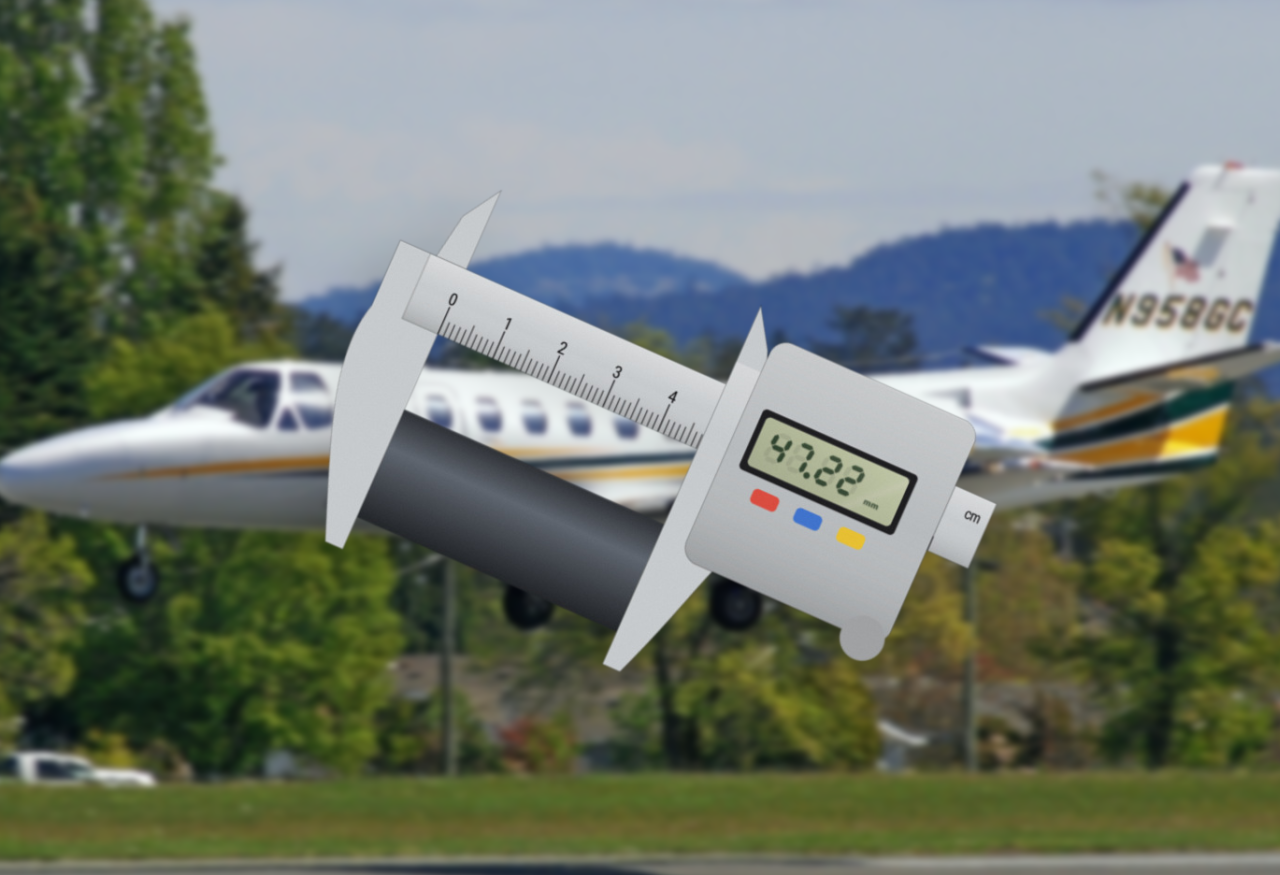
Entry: 47.22; mm
